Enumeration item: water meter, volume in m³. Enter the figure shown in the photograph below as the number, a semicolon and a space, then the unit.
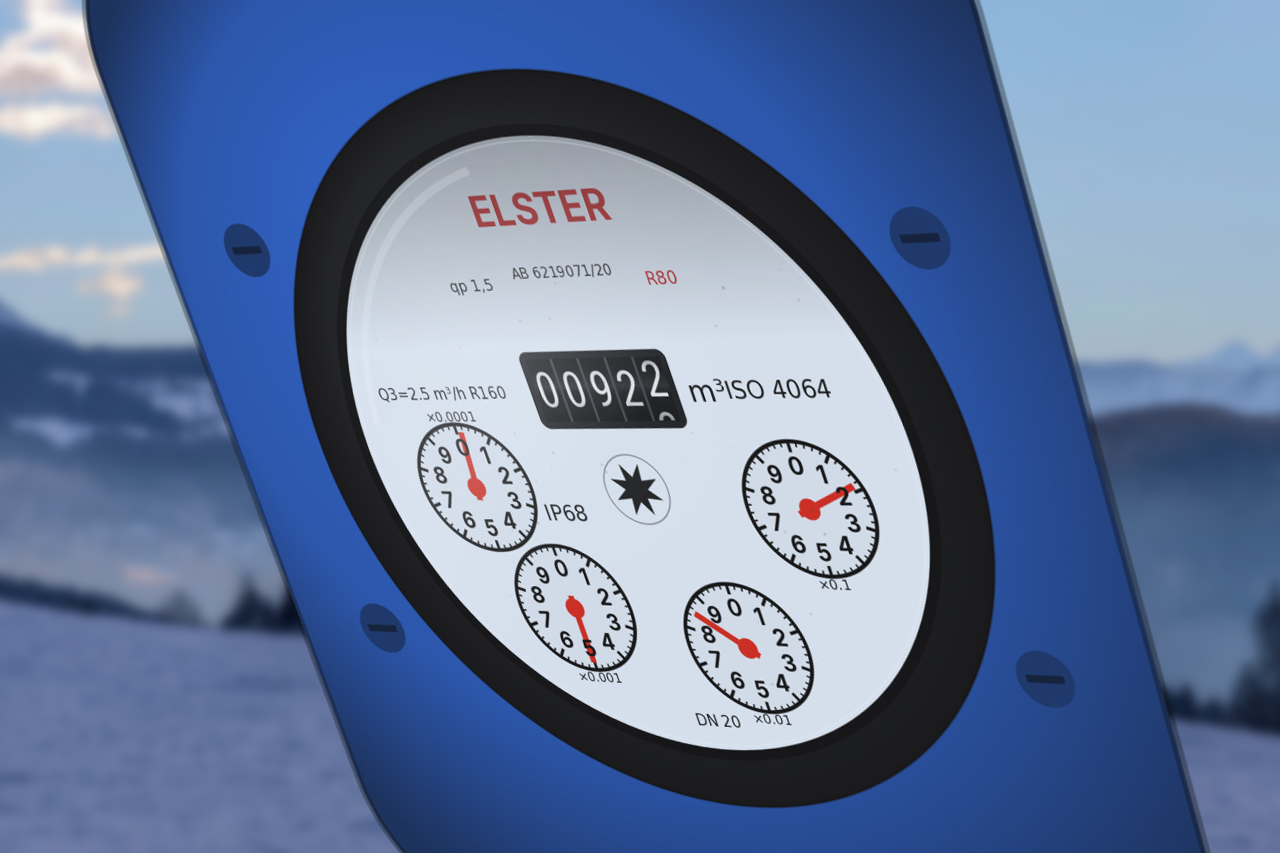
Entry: 922.1850; m³
